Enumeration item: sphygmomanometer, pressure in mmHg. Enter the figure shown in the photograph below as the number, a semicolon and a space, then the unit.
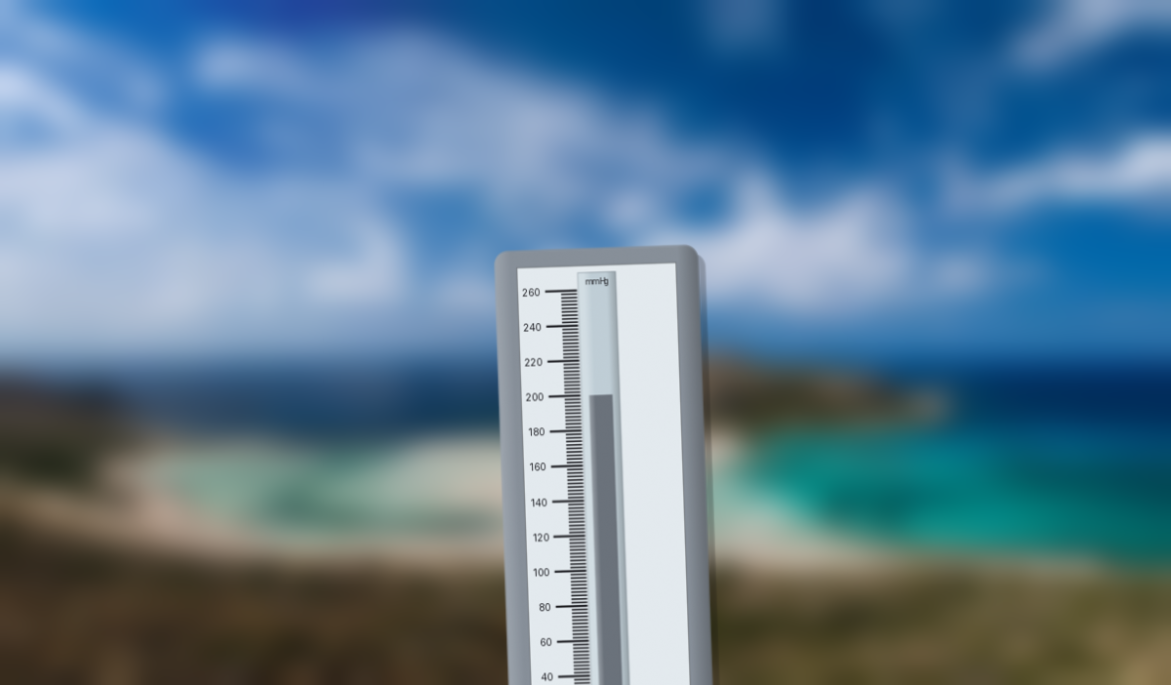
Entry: 200; mmHg
